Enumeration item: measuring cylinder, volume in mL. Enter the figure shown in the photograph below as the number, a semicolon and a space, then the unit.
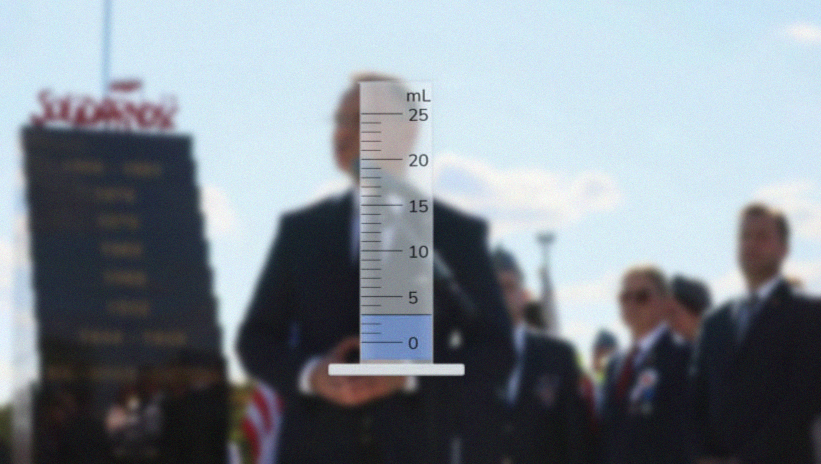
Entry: 3; mL
